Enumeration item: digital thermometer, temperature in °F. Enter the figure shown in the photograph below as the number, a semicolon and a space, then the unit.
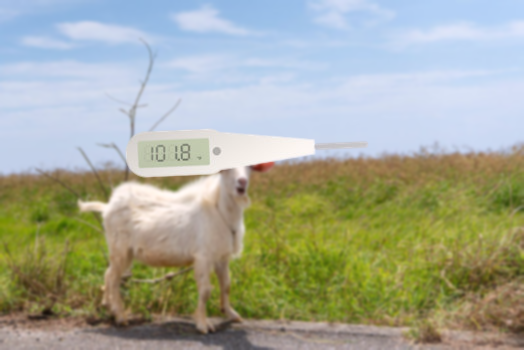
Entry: 101.8; °F
